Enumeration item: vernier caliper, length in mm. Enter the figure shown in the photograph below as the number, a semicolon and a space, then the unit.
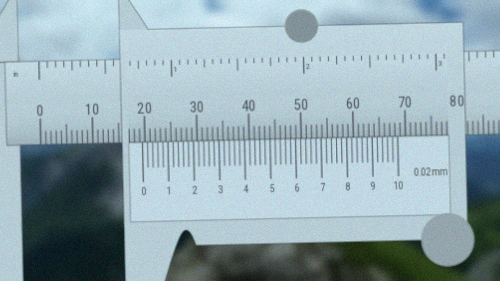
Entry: 19.5; mm
